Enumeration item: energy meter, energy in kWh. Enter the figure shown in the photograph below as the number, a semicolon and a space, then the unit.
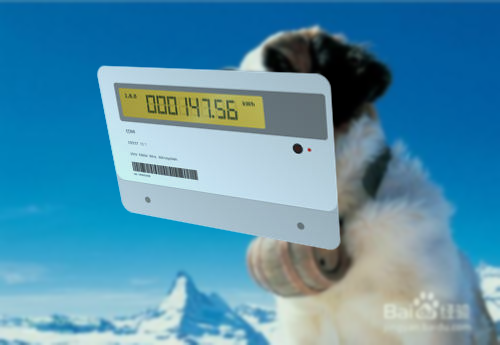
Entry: 147.56; kWh
